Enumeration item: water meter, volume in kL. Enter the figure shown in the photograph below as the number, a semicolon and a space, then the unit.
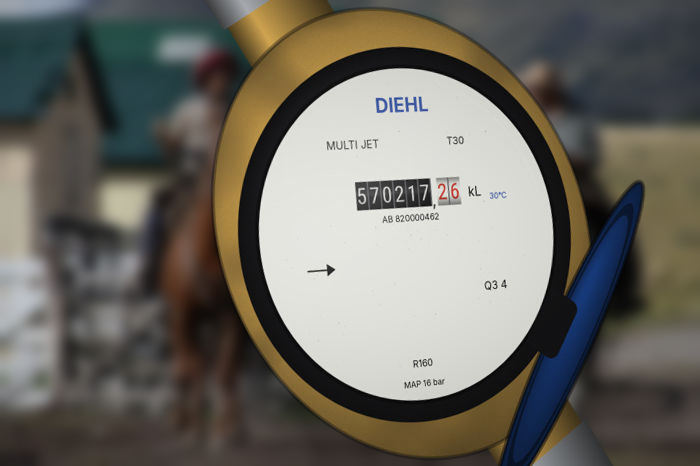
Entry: 570217.26; kL
